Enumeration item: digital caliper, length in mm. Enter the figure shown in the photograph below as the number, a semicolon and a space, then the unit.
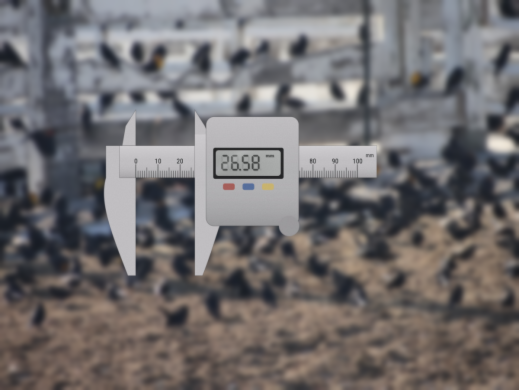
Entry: 26.58; mm
